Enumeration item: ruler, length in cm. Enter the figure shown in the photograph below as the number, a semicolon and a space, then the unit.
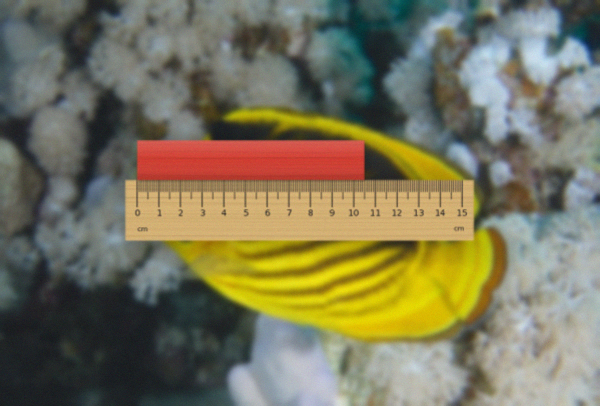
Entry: 10.5; cm
